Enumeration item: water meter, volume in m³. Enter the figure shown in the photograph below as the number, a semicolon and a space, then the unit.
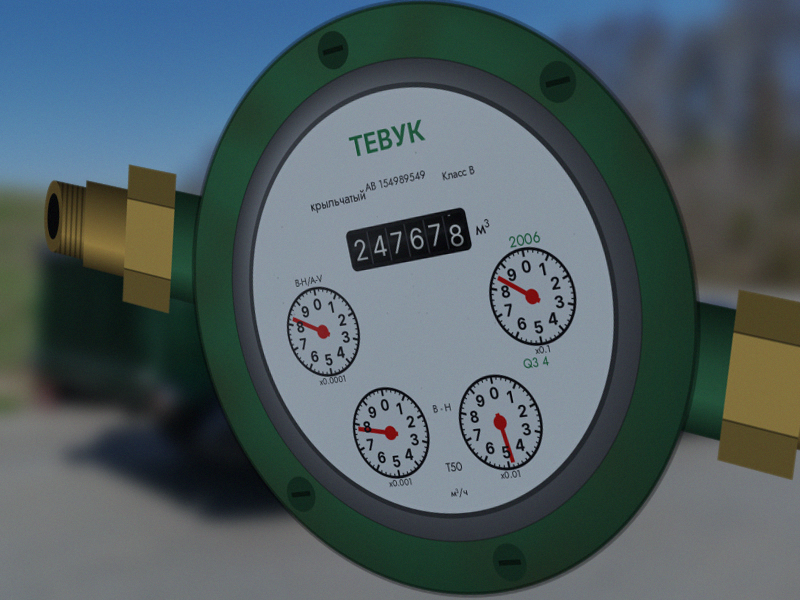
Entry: 247677.8478; m³
